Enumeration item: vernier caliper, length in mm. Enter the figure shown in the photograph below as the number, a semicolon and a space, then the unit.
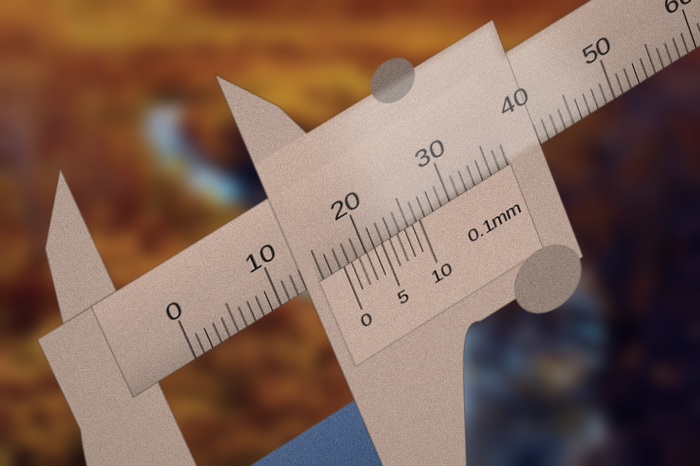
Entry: 17.4; mm
